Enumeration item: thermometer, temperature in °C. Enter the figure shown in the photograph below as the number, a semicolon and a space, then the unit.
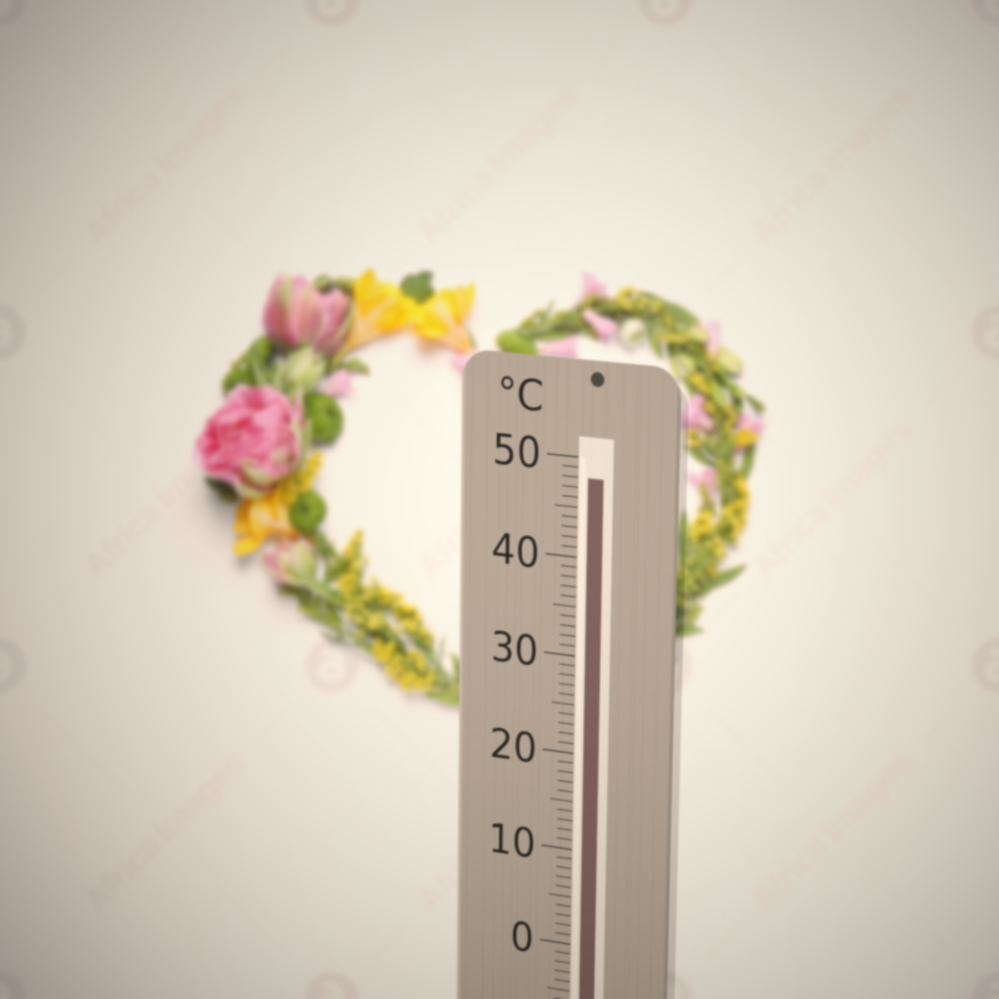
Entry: 48; °C
